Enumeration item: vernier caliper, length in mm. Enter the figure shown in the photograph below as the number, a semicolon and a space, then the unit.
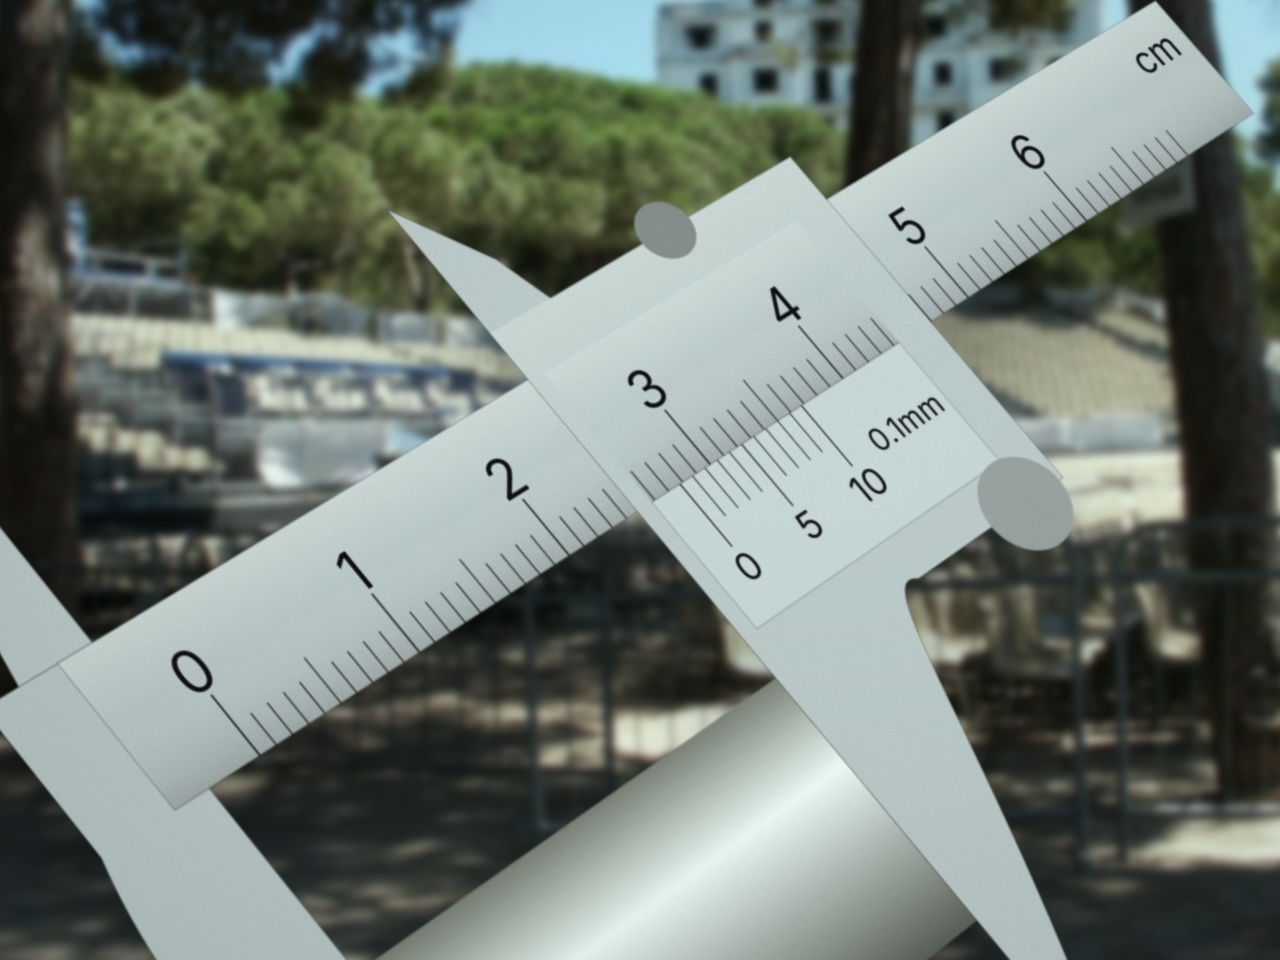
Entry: 27.8; mm
